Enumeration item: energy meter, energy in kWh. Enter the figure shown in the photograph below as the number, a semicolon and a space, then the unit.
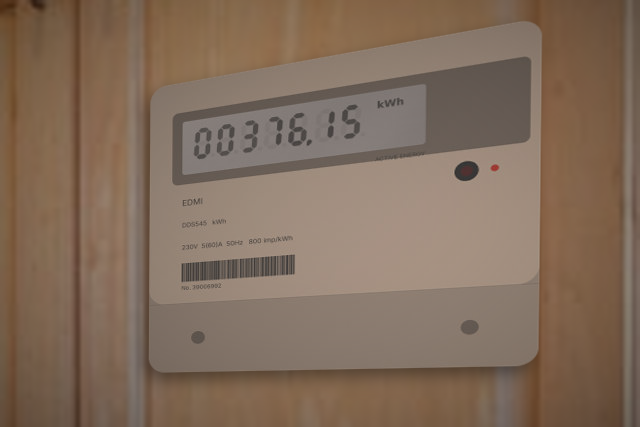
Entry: 376.15; kWh
